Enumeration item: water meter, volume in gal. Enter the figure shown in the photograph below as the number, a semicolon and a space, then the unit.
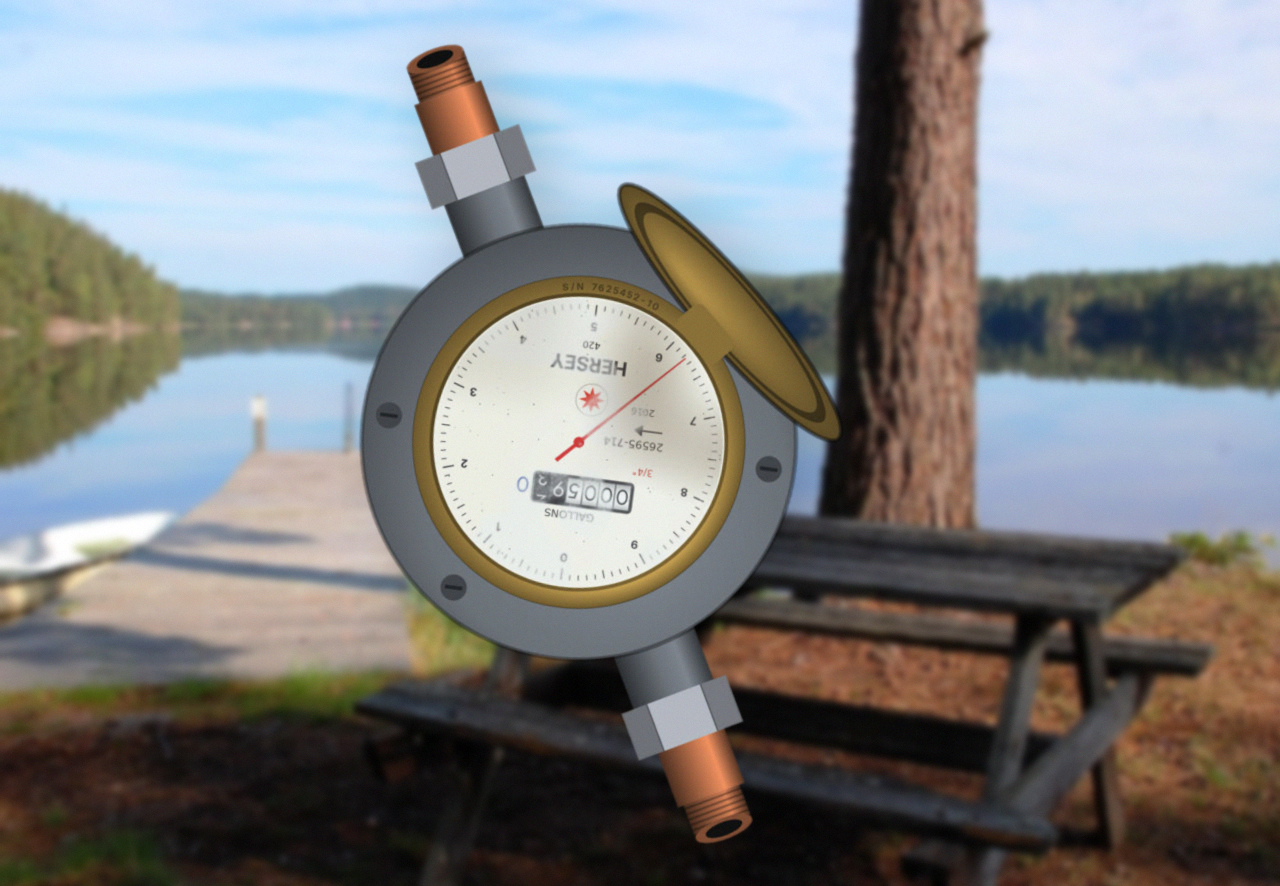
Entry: 5926.2; gal
